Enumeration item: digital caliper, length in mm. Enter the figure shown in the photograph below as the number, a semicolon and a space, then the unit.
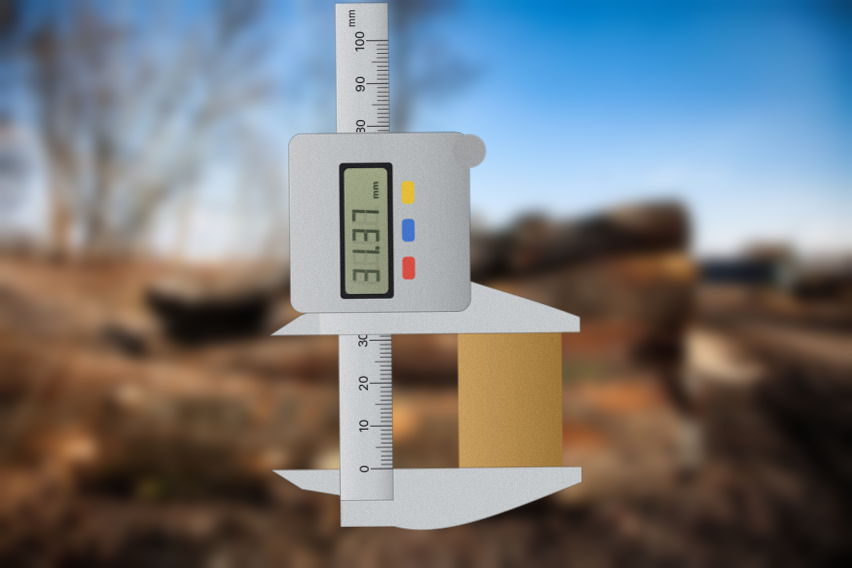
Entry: 31.37; mm
